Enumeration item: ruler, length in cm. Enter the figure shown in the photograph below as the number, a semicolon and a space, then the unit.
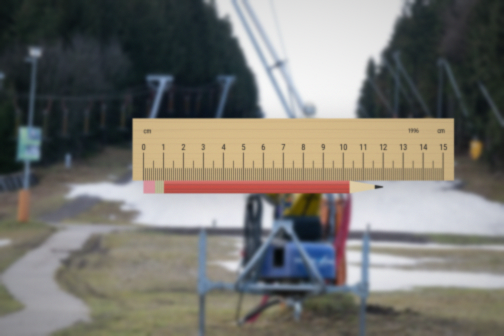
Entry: 12; cm
